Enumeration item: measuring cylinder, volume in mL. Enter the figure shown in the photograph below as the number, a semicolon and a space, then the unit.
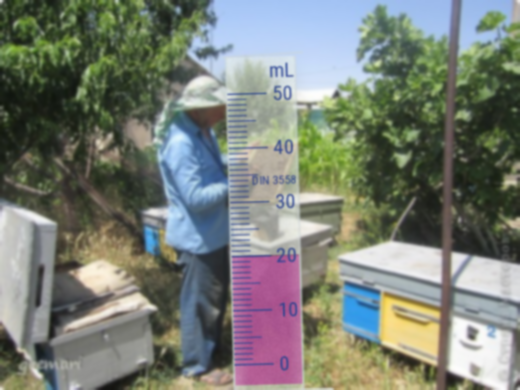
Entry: 20; mL
